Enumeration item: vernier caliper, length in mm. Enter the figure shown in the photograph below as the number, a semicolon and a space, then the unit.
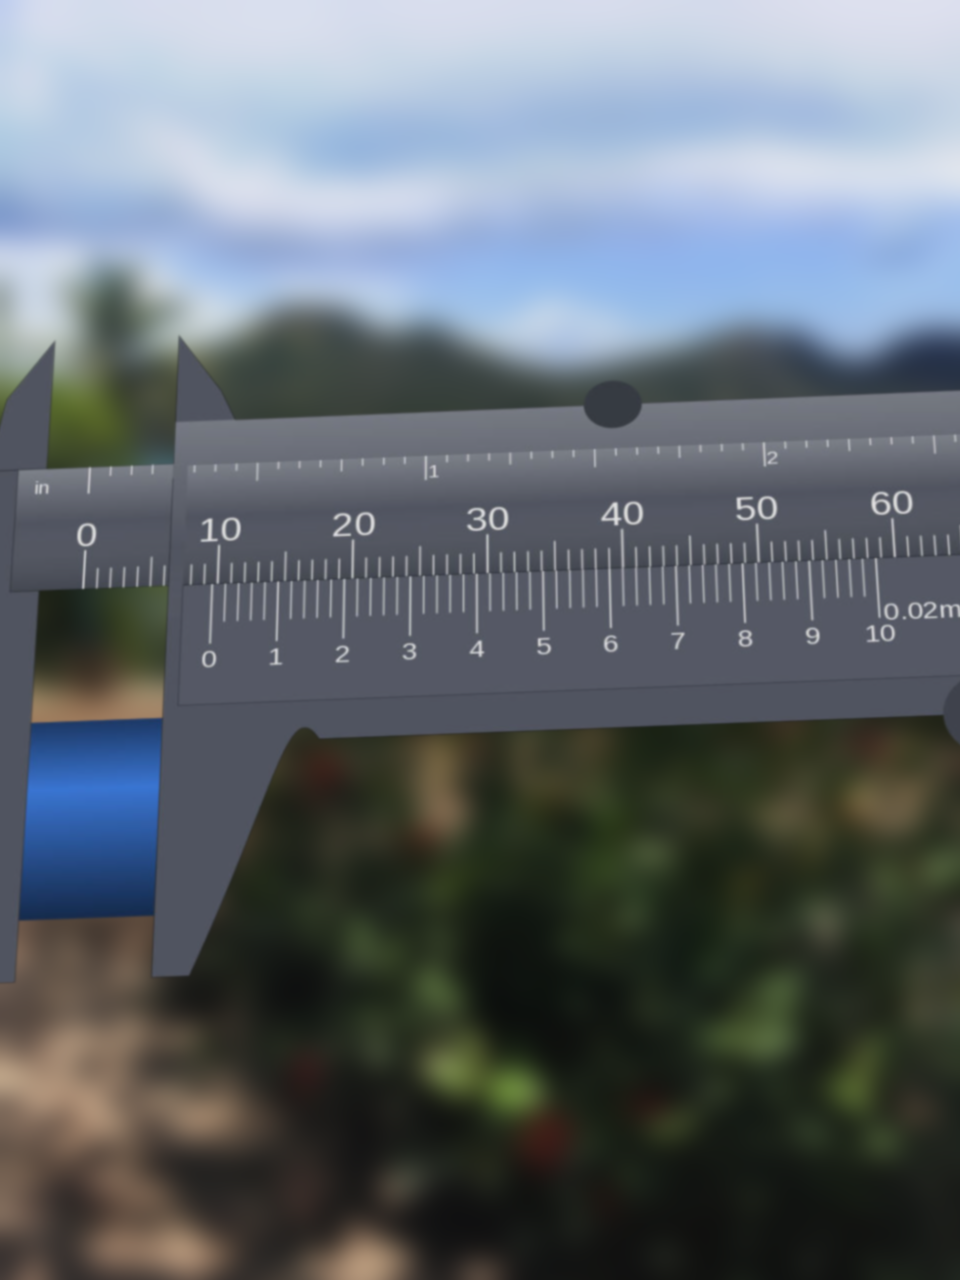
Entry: 9.6; mm
